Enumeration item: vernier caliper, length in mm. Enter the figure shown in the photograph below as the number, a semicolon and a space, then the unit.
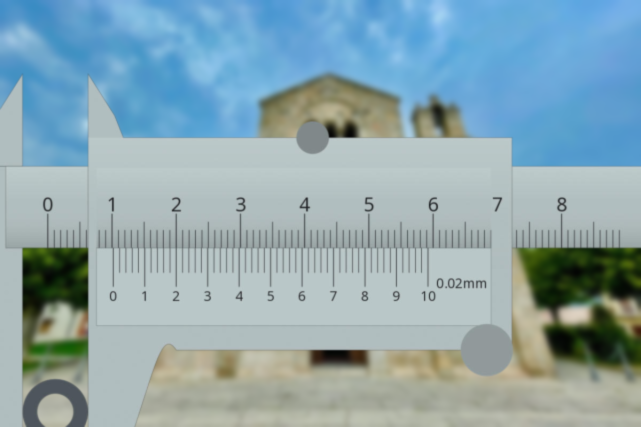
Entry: 10.2; mm
